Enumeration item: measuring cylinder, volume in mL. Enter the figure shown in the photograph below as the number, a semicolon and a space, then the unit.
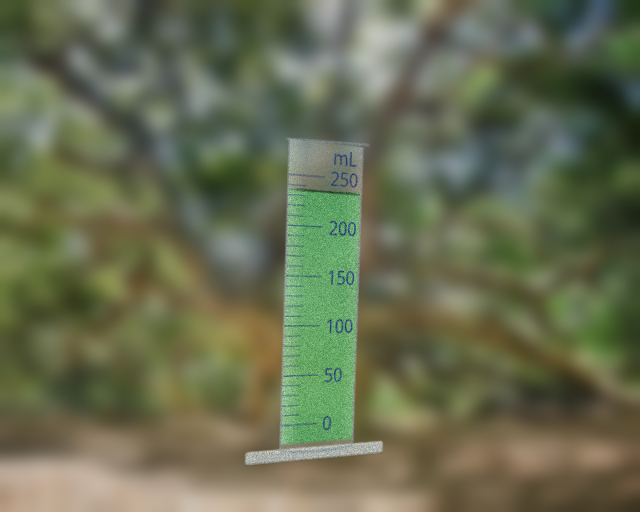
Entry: 235; mL
